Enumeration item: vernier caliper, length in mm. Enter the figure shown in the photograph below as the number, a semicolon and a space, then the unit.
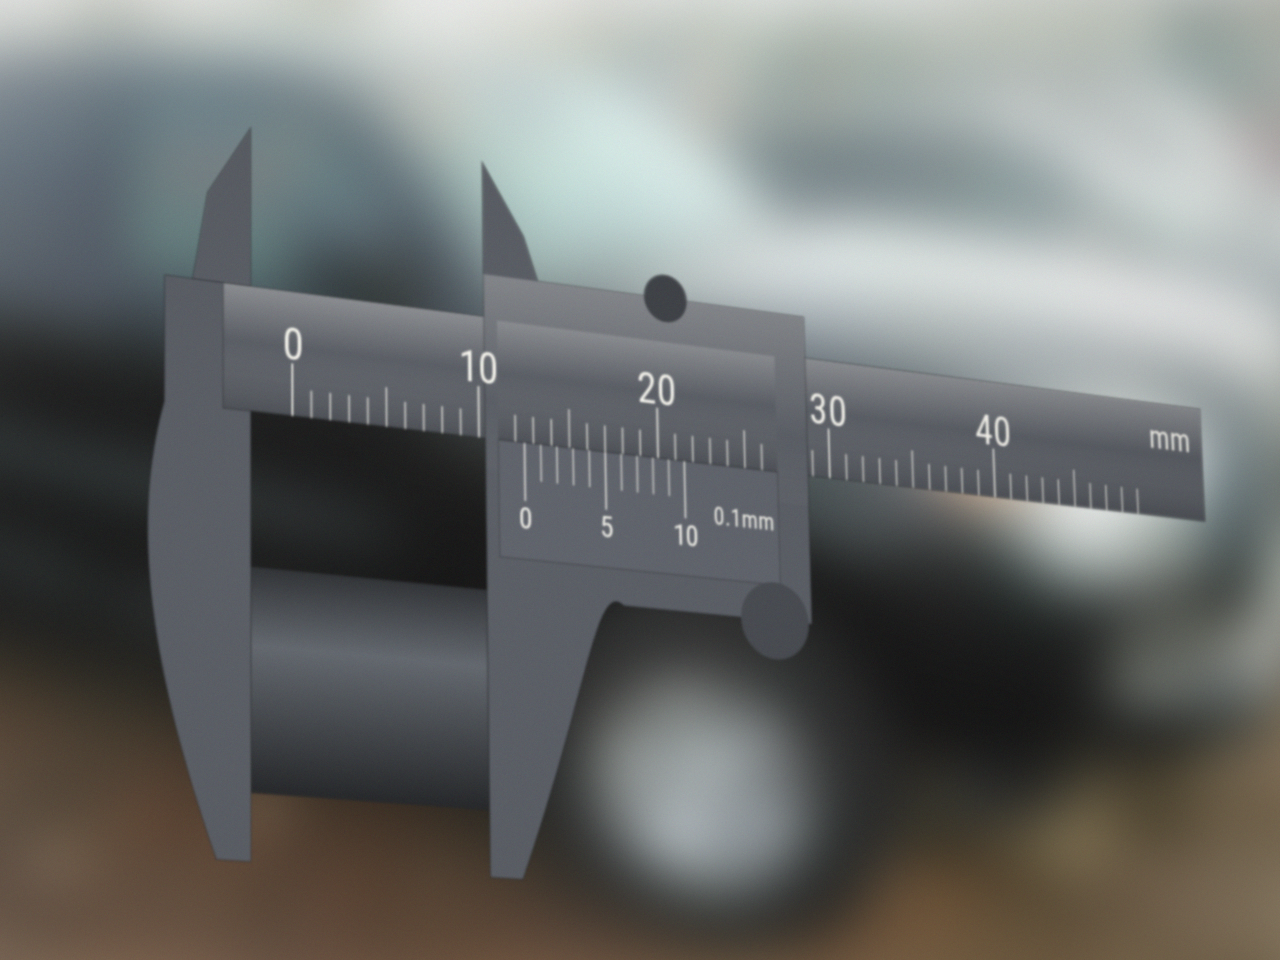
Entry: 12.5; mm
